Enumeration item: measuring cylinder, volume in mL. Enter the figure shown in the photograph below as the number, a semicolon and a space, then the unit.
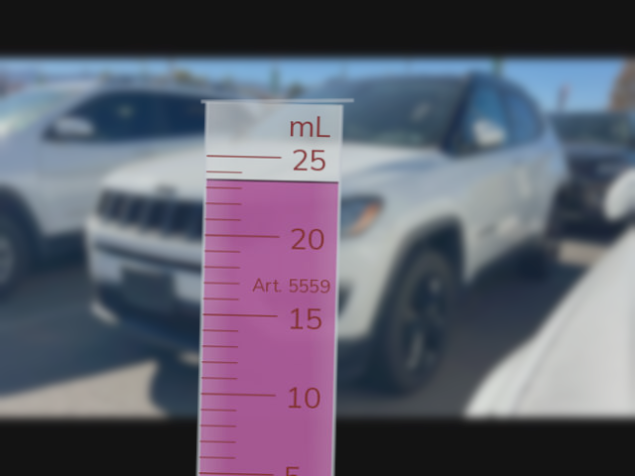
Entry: 23.5; mL
